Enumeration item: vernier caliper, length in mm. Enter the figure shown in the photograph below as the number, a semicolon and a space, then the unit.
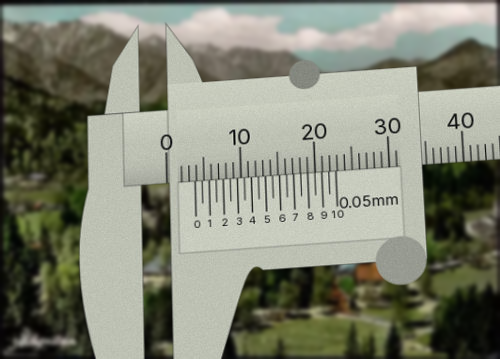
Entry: 3.8; mm
